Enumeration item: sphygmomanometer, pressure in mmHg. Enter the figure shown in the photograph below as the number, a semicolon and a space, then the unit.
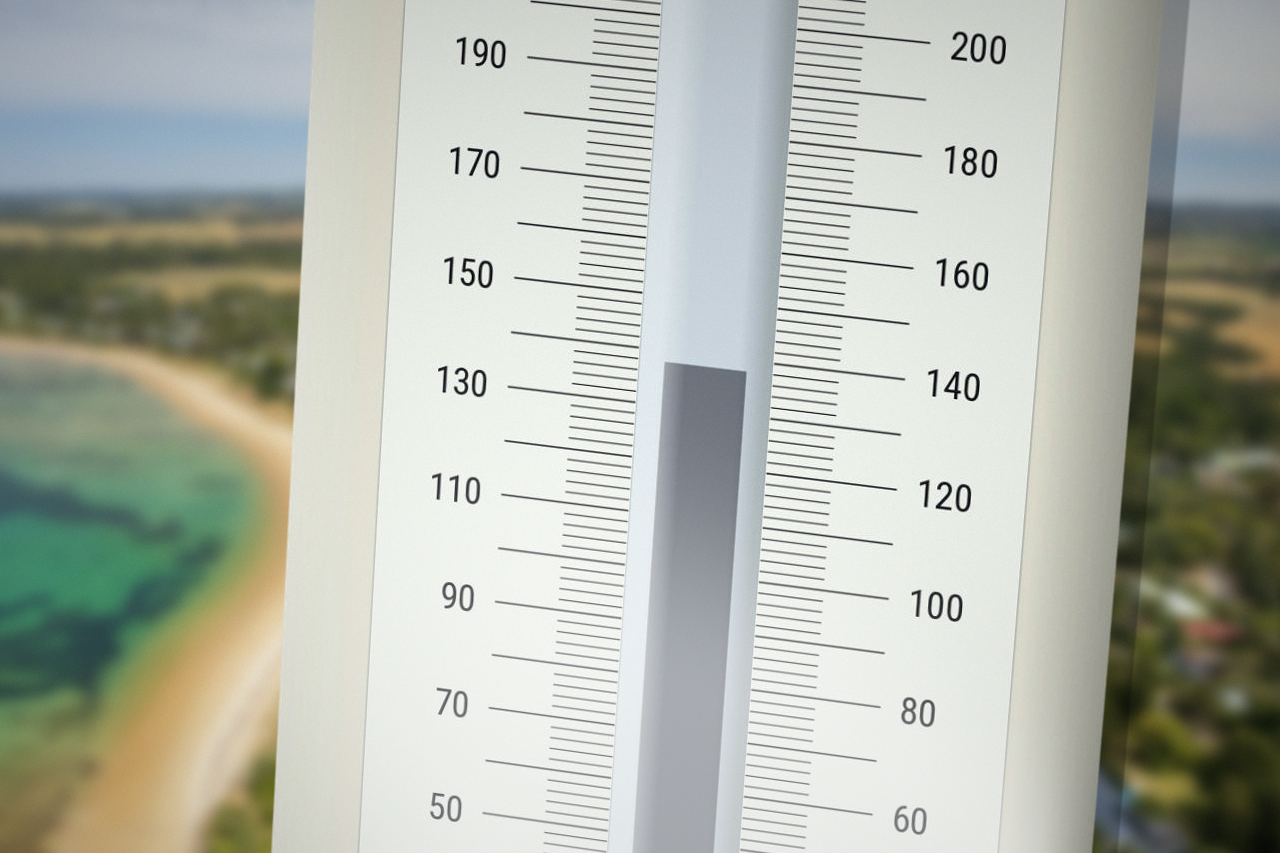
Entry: 138; mmHg
